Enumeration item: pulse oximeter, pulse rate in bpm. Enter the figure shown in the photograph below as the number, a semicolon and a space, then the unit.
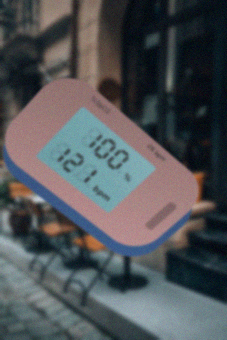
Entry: 121; bpm
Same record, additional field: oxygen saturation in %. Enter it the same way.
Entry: 100; %
